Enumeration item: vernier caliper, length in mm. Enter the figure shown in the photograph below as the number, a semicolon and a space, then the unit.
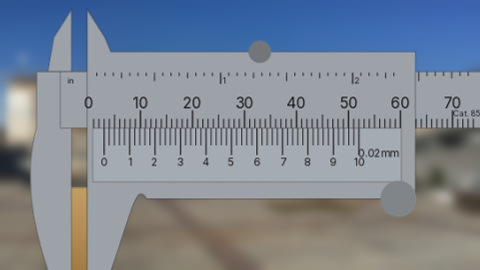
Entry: 3.0; mm
